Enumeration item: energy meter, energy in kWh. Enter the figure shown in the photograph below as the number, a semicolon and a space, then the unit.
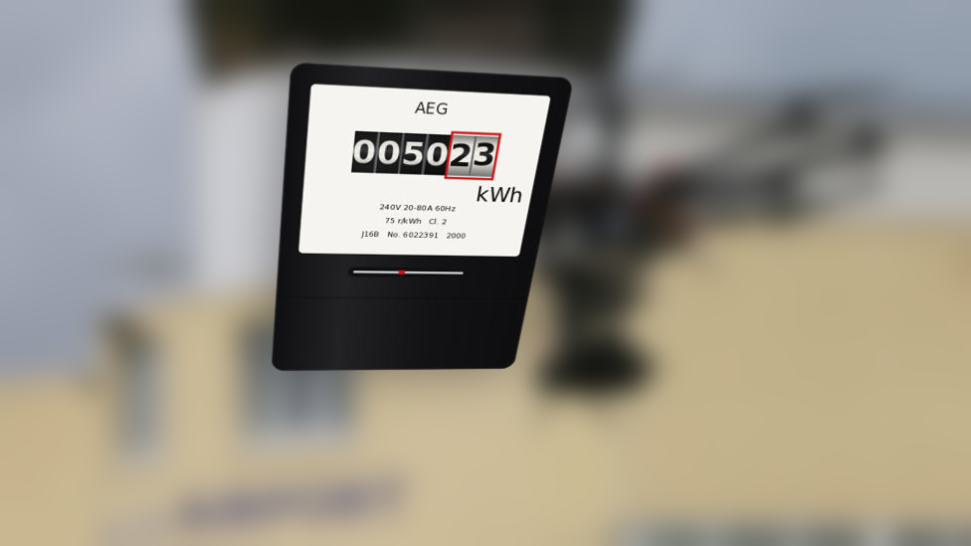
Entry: 50.23; kWh
